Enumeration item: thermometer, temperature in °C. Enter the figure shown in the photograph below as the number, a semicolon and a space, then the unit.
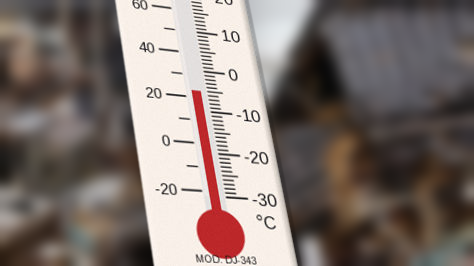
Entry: -5; °C
